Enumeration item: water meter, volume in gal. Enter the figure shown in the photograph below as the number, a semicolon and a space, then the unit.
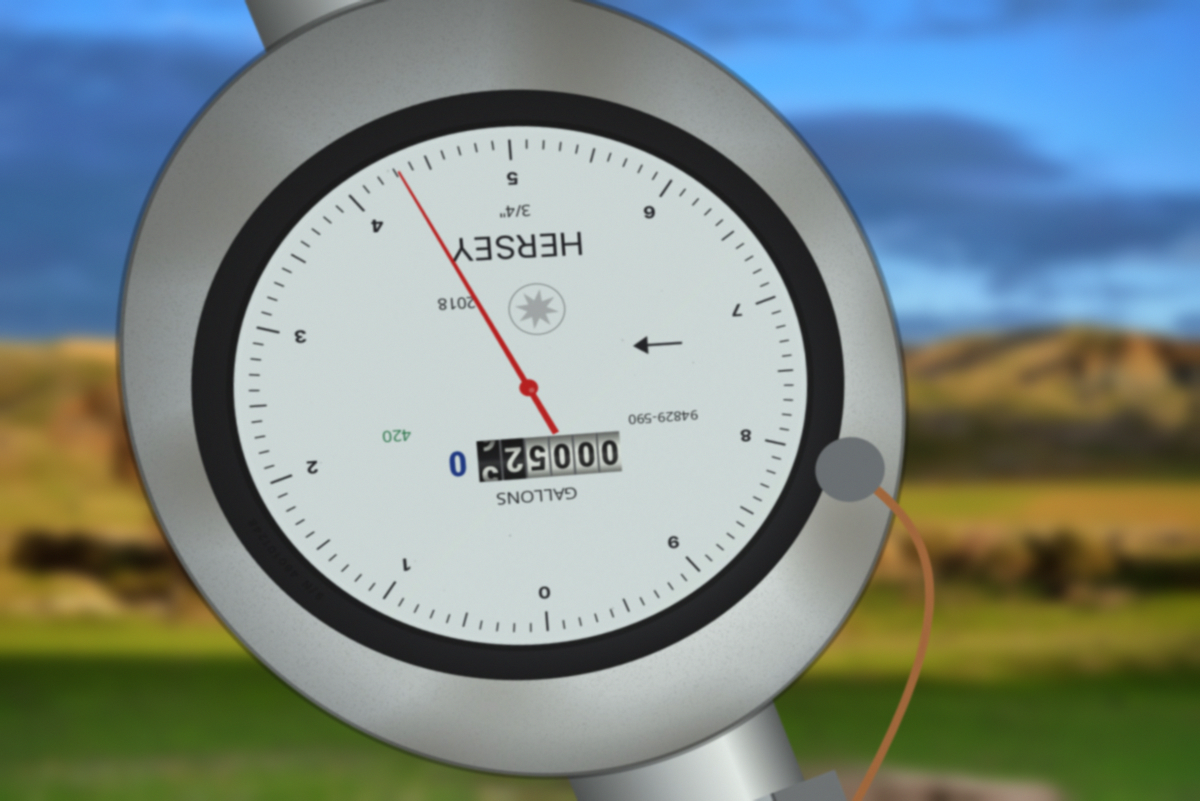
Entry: 5254.3; gal
